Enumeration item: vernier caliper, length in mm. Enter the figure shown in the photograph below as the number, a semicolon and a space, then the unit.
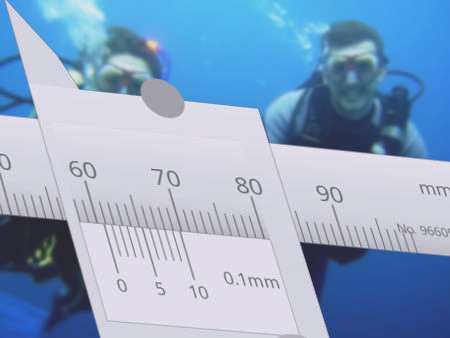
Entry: 60.8; mm
